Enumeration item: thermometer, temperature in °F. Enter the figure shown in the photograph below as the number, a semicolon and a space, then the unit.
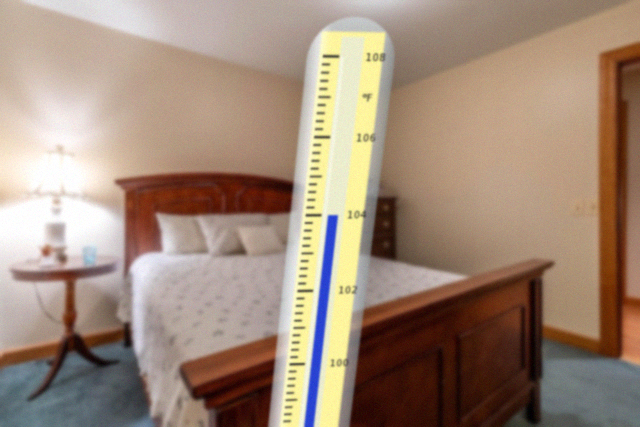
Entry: 104; °F
